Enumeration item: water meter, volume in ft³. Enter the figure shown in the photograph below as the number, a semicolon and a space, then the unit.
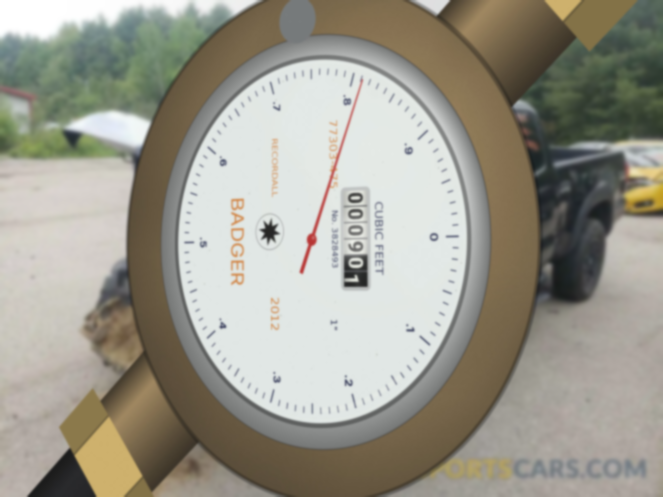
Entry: 900.81; ft³
